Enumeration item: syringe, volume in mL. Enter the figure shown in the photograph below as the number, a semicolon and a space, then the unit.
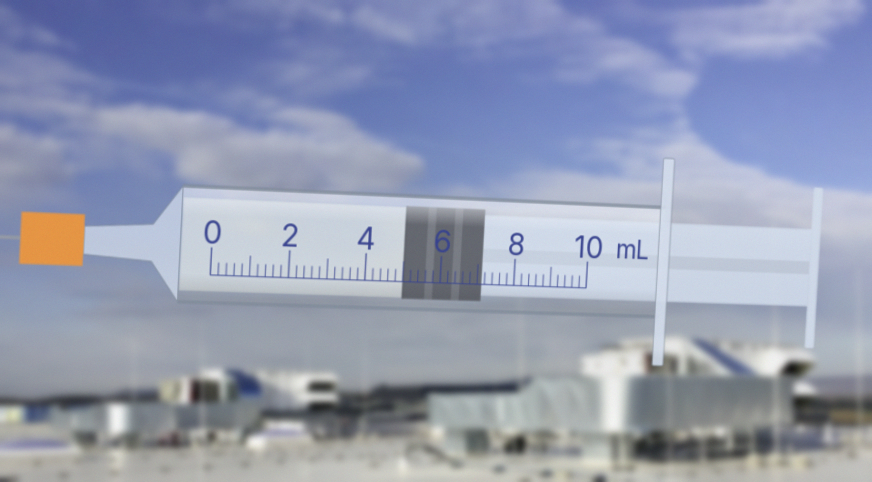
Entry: 5; mL
